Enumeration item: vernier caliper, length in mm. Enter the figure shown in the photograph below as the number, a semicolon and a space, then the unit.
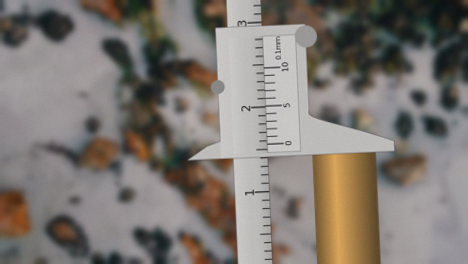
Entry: 15.6; mm
